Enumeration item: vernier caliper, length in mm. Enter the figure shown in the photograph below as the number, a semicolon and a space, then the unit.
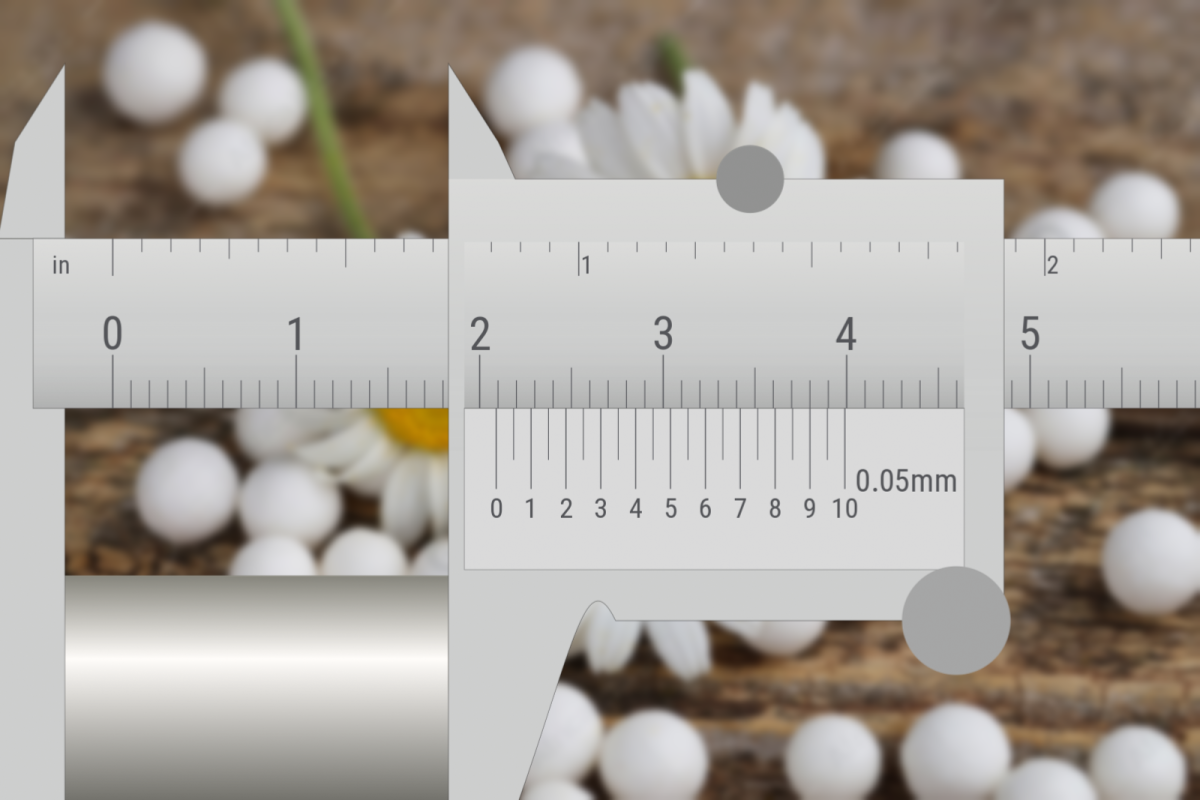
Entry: 20.9; mm
